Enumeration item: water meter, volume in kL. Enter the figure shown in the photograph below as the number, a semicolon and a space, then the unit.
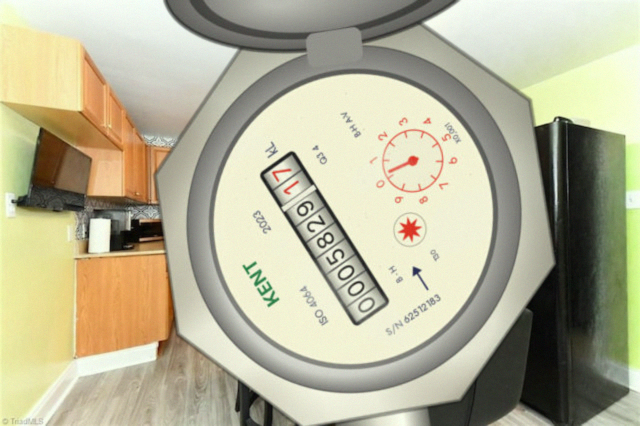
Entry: 5829.170; kL
